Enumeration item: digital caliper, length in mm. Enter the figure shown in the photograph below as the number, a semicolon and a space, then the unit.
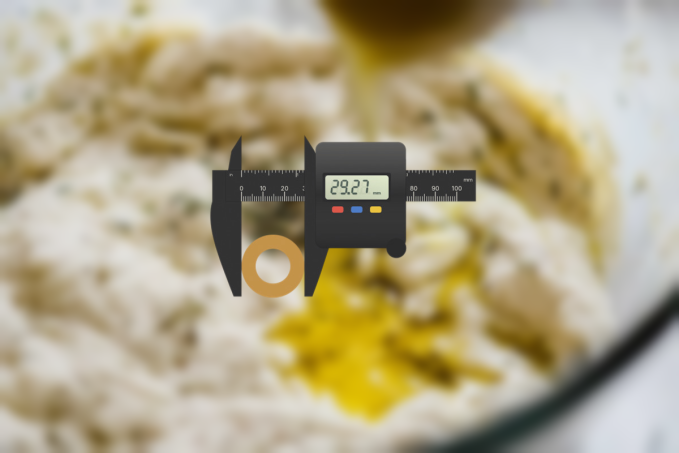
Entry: 29.27; mm
